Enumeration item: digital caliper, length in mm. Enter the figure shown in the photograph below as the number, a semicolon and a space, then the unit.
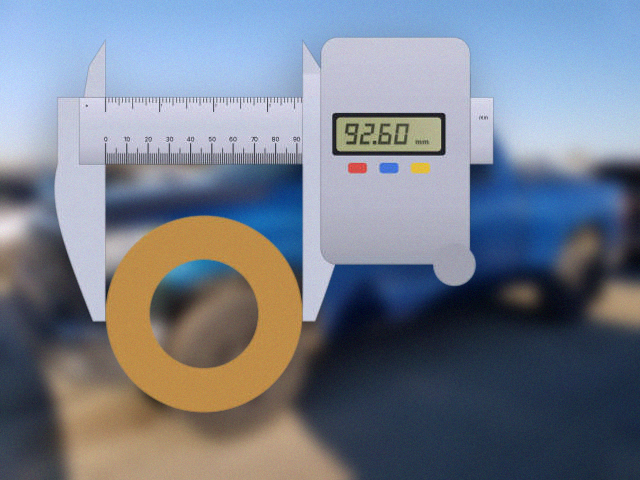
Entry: 92.60; mm
